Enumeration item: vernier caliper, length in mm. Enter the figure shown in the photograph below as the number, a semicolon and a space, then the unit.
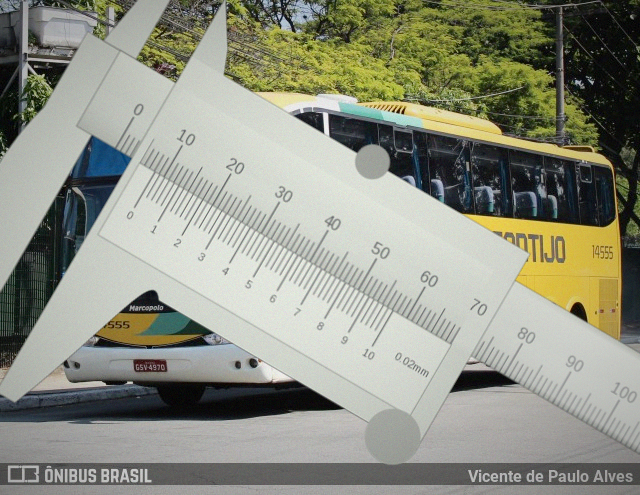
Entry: 8.2; mm
